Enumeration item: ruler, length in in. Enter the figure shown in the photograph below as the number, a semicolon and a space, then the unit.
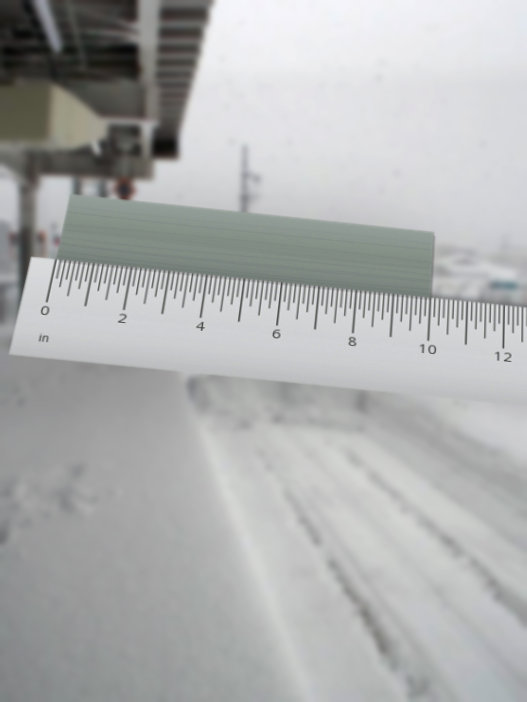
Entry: 10; in
